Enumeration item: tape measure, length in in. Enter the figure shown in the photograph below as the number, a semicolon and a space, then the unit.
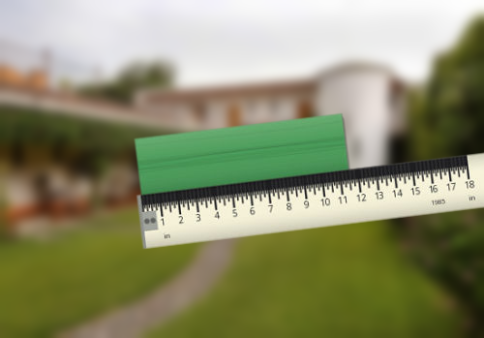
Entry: 11.5; in
